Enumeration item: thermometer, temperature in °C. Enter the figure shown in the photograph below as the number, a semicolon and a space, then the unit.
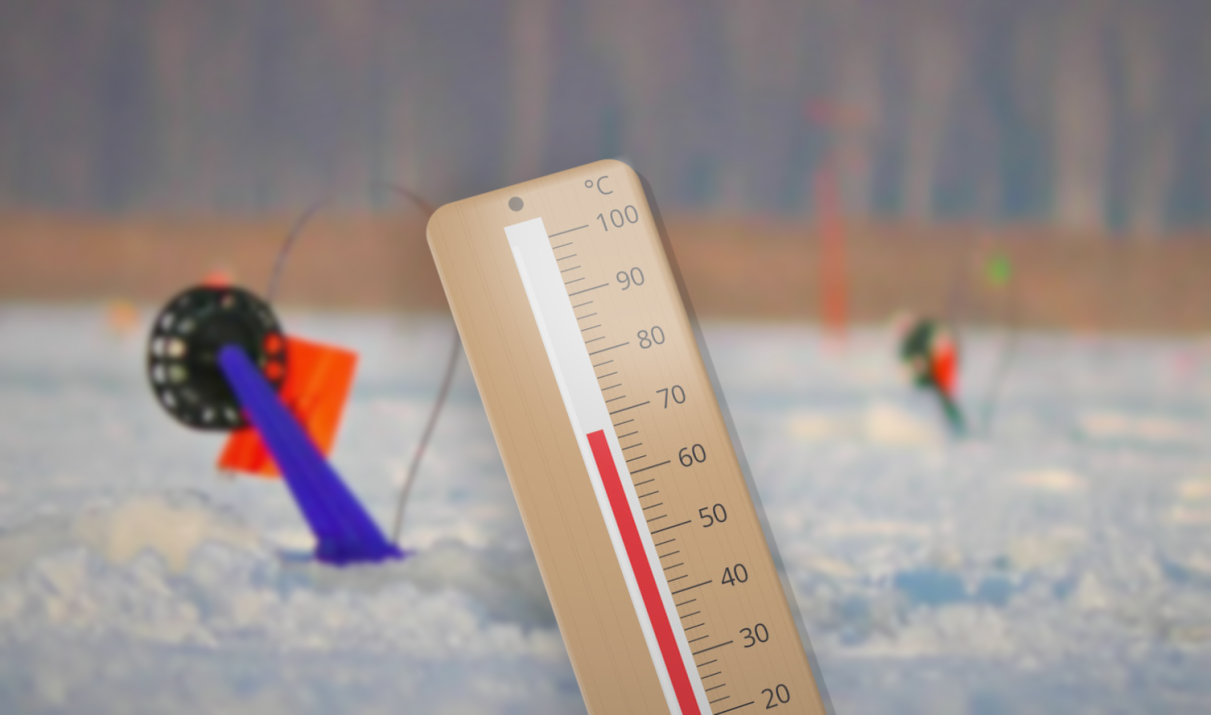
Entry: 68; °C
